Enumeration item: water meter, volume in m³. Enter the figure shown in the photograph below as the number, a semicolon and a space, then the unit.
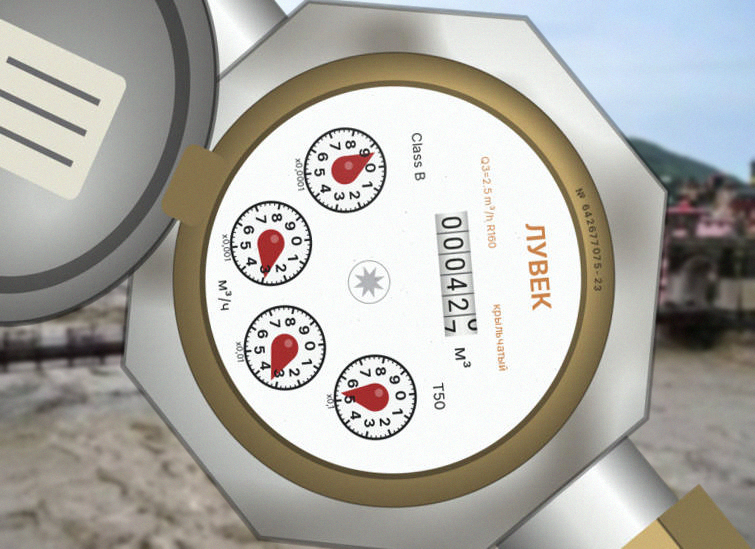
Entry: 426.5329; m³
